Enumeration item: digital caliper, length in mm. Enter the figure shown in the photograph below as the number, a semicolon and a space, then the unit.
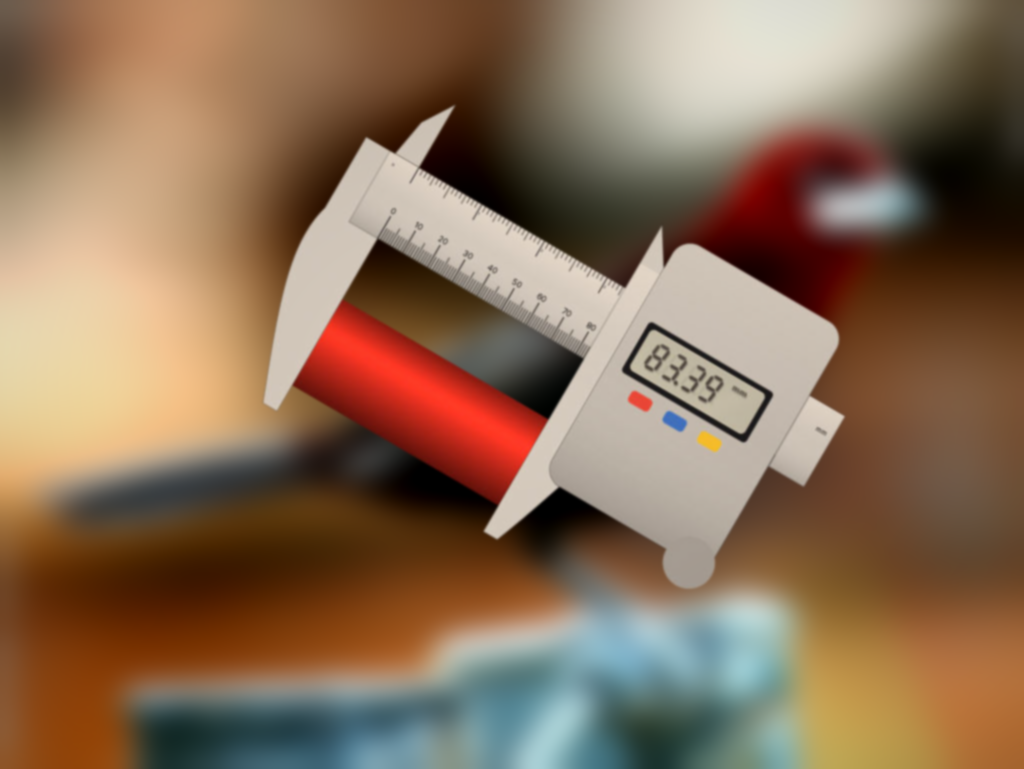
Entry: 83.39; mm
